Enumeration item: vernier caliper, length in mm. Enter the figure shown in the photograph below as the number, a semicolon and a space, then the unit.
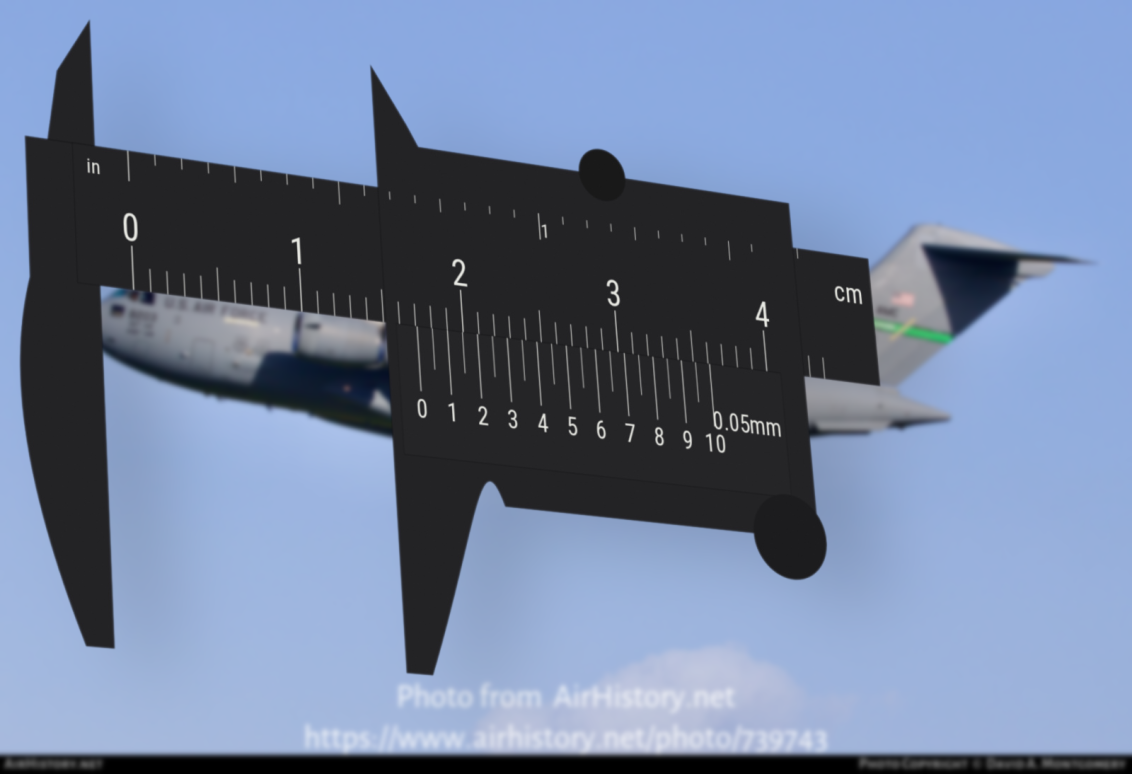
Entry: 17.1; mm
